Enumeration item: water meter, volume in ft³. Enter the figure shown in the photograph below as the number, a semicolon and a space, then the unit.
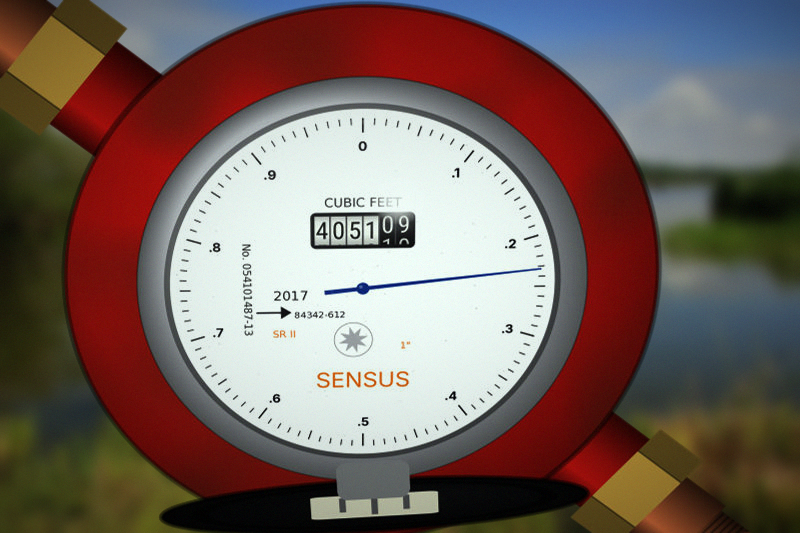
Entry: 405109.23; ft³
